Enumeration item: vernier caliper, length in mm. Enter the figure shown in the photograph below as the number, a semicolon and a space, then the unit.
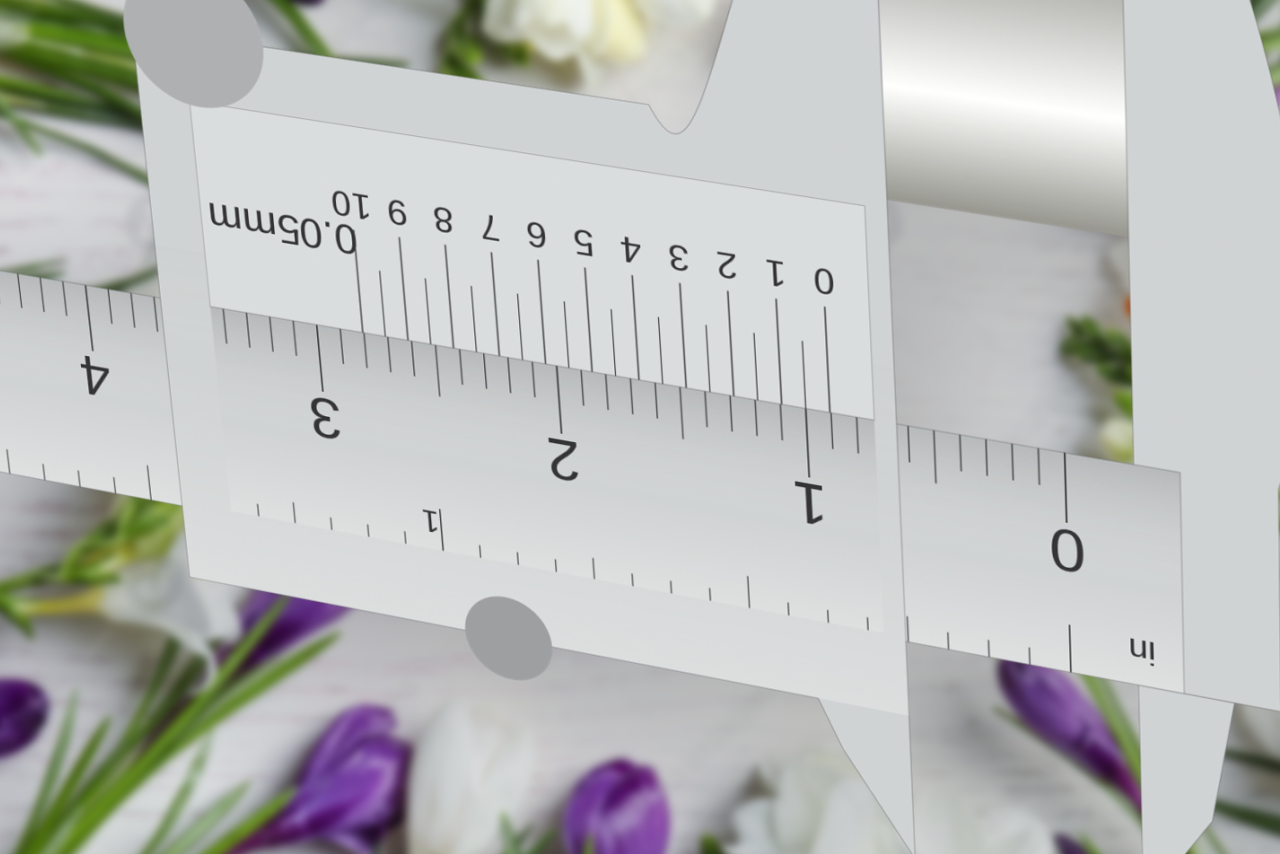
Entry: 9.05; mm
